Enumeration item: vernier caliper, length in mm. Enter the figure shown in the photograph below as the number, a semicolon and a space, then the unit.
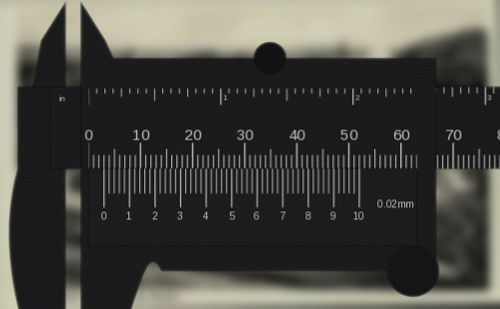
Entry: 3.0; mm
